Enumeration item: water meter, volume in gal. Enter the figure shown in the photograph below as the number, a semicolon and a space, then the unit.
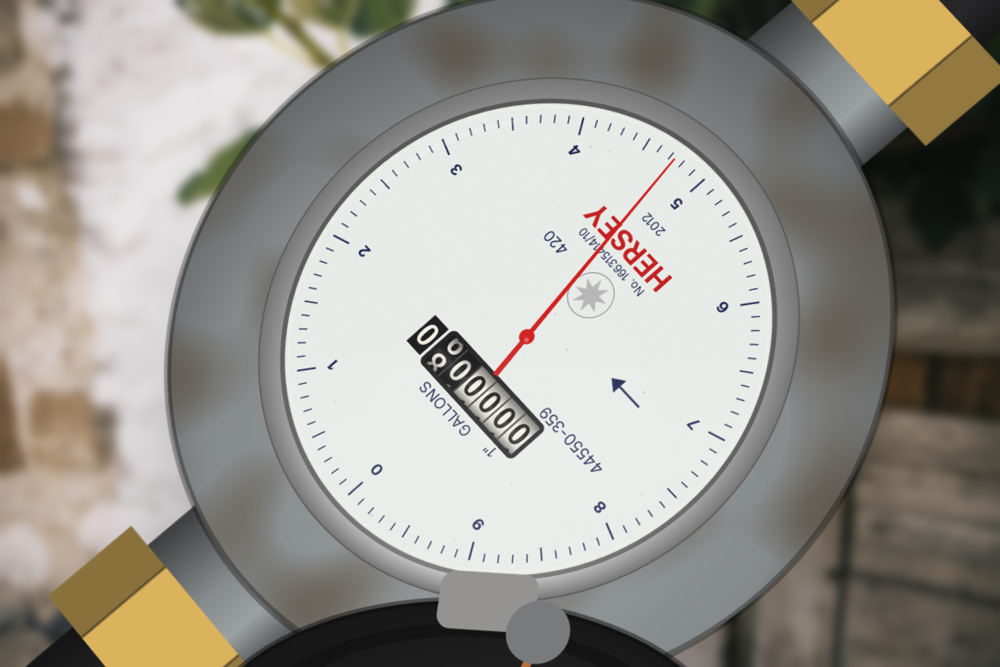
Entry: 84.7; gal
